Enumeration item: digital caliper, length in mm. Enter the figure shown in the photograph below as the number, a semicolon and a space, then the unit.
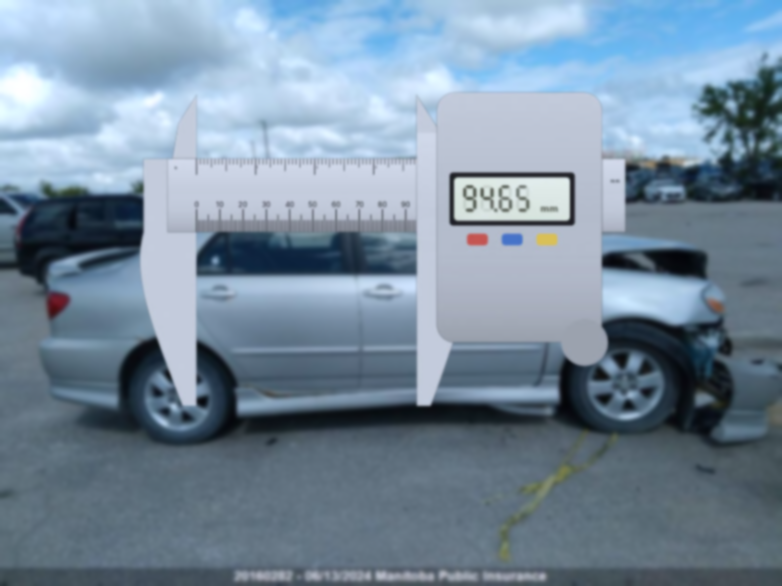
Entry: 94.65; mm
